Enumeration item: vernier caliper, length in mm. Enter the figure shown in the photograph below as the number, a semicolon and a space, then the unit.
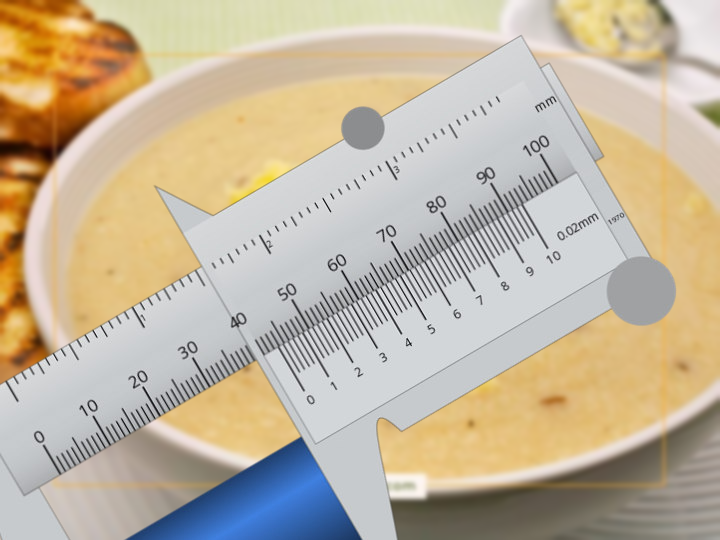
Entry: 43.8; mm
